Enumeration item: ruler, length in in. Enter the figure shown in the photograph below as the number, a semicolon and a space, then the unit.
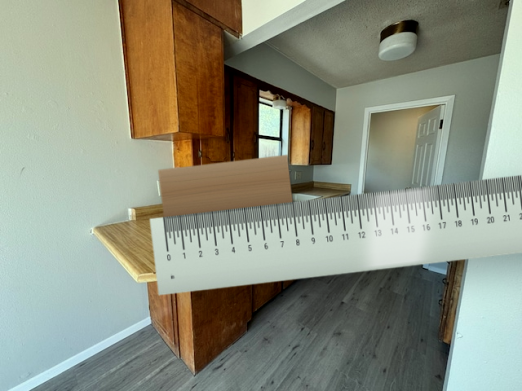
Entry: 8; in
